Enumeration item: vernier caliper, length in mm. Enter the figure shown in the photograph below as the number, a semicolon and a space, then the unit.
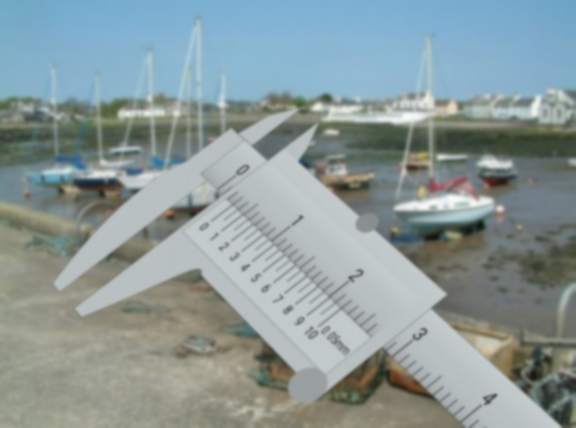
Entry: 3.0; mm
